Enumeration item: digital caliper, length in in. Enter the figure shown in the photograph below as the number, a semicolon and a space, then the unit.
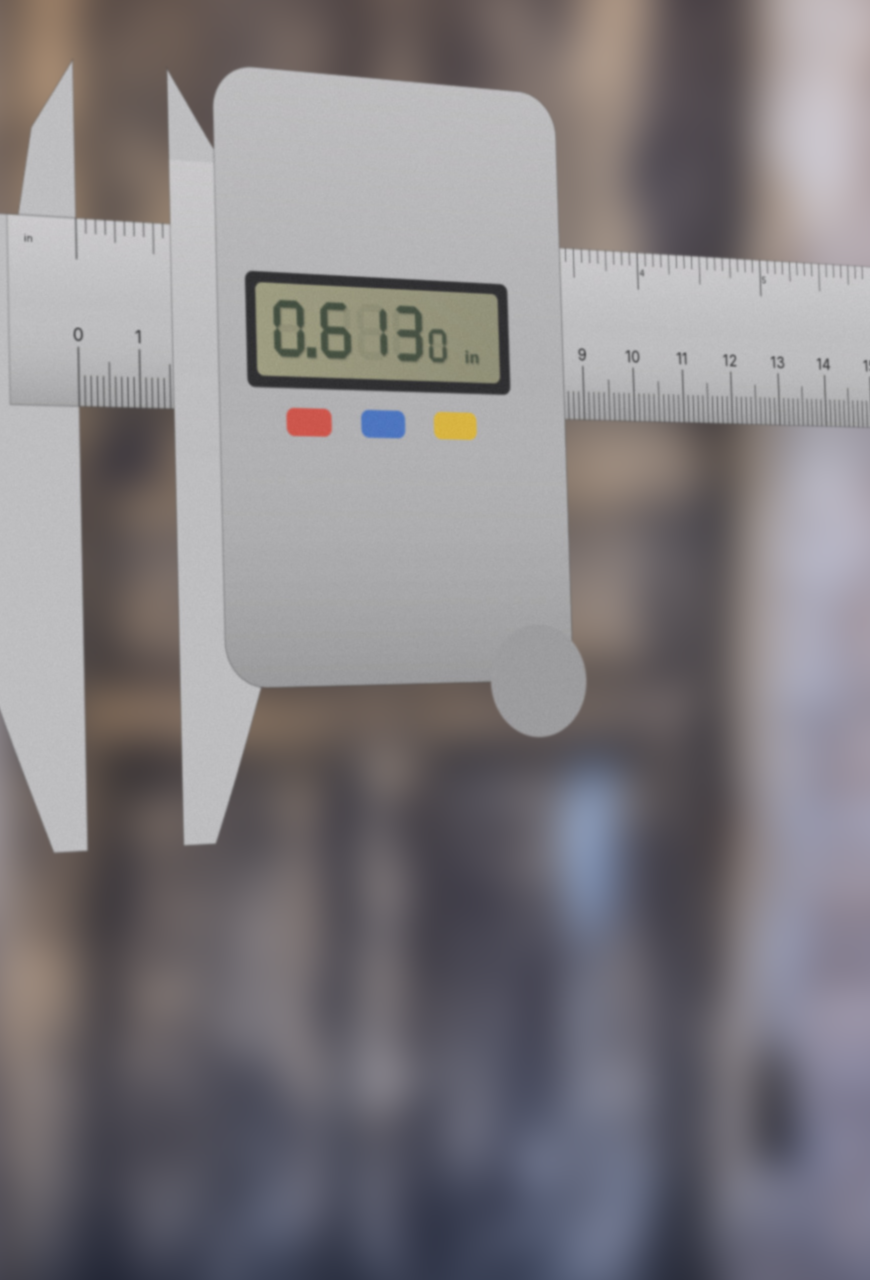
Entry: 0.6130; in
